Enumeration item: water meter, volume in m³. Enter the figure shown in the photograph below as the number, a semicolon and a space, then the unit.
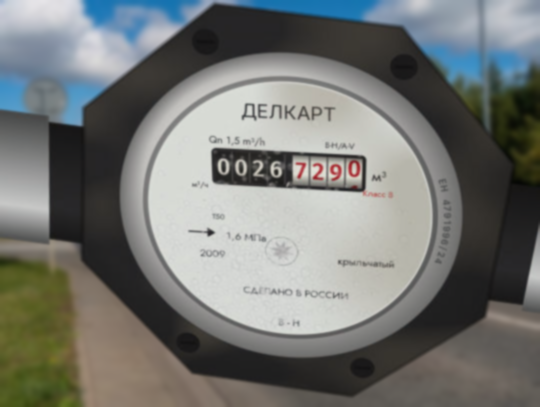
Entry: 26.7290; m³
